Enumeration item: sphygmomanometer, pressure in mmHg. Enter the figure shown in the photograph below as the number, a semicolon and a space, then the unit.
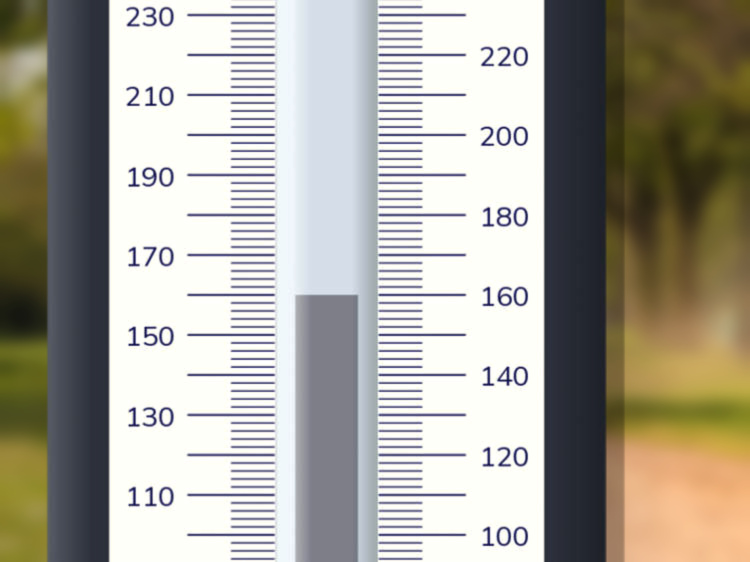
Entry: 160; mmHg
